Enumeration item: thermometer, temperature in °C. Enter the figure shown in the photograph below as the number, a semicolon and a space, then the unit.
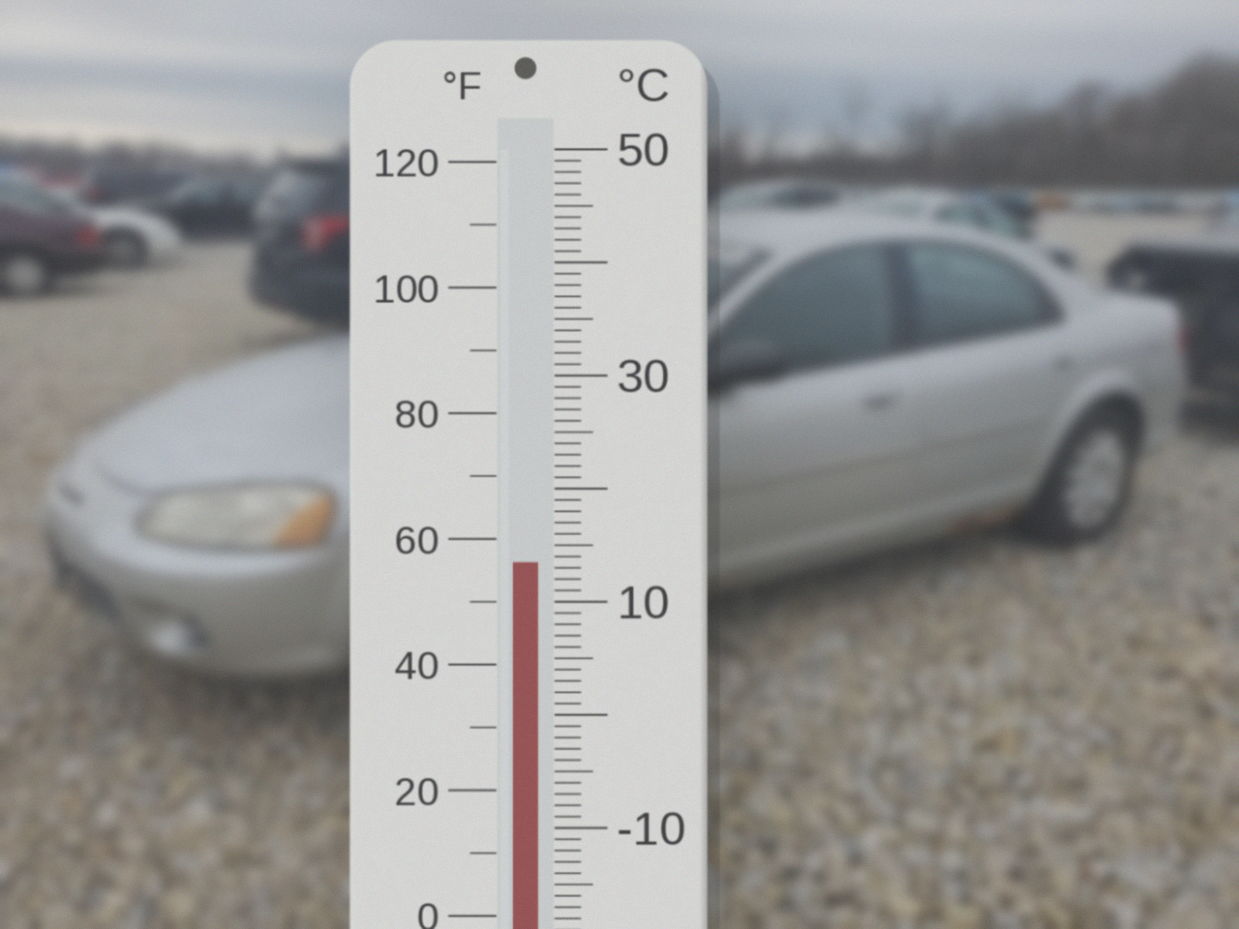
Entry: 13.5; °C
